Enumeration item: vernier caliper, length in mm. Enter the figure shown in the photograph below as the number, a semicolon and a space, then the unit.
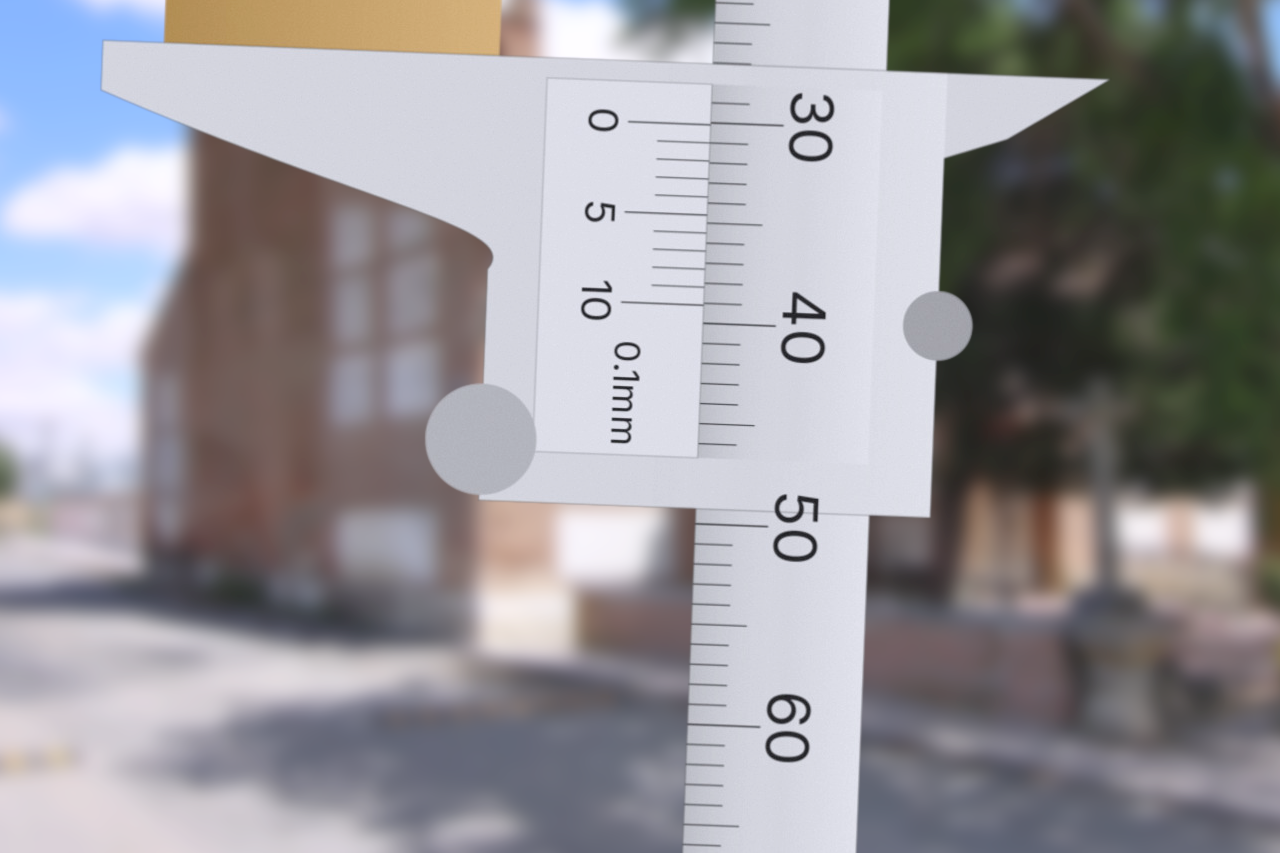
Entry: 30.1; mm
